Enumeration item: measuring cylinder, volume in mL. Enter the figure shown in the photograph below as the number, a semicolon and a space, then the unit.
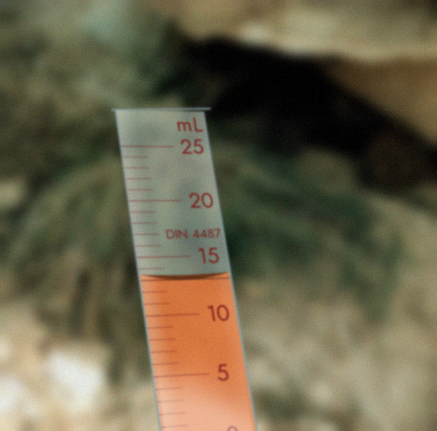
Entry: 13; mL
